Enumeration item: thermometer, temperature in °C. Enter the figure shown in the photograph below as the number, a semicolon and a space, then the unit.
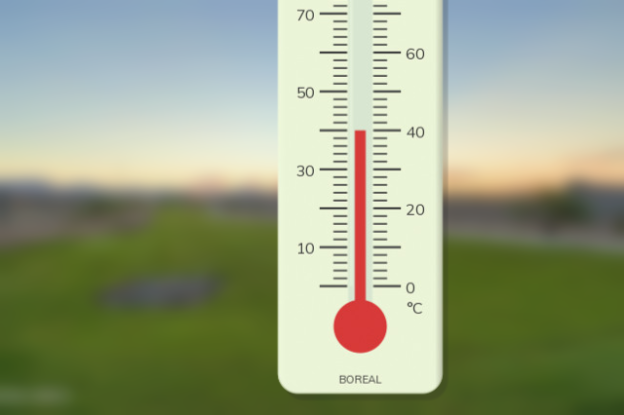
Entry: 40; °C
